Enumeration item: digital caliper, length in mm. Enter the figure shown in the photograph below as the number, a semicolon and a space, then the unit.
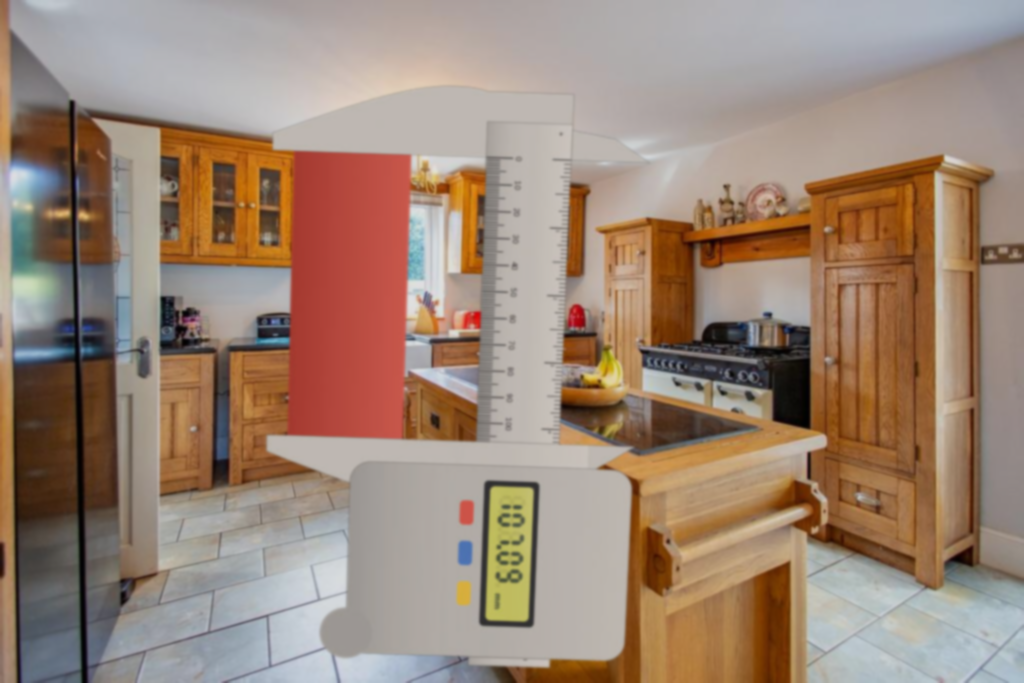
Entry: 107.09; mm
